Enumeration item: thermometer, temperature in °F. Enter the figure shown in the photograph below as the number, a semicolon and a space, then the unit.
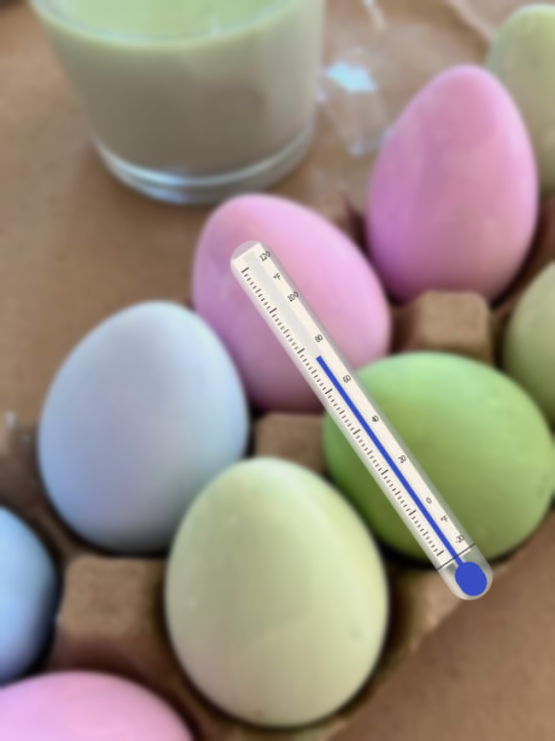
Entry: 74; °F
